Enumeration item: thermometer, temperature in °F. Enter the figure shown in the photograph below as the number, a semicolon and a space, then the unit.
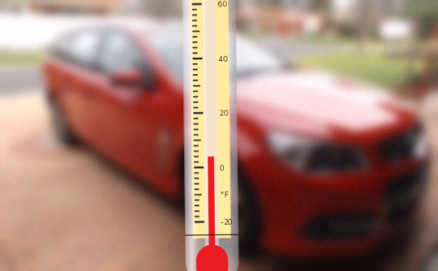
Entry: 4; °F
